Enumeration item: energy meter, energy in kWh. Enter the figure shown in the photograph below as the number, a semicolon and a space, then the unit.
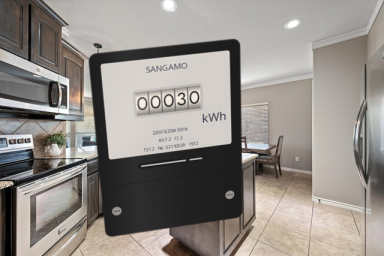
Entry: 30; kWh
